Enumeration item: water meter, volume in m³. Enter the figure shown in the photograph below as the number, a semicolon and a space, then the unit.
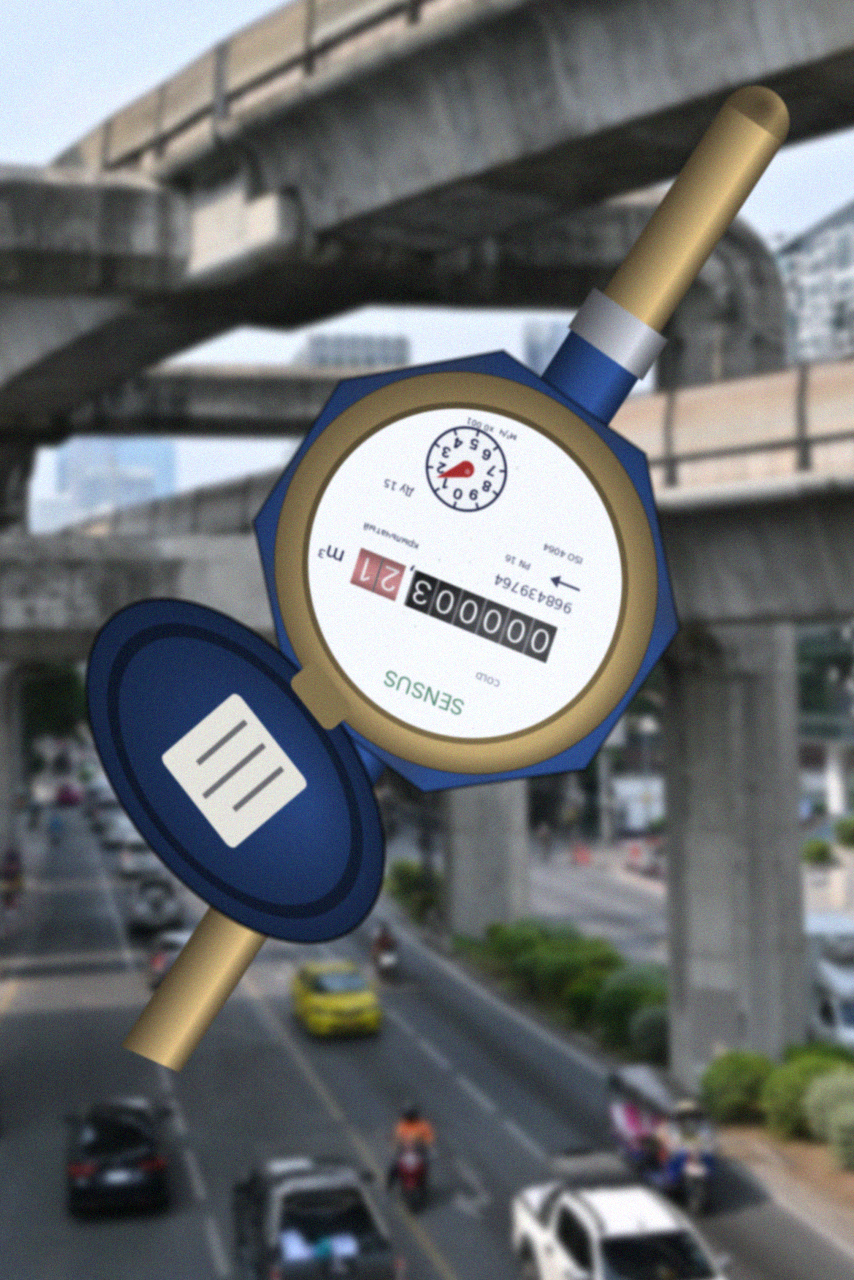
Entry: 3.211; m³
